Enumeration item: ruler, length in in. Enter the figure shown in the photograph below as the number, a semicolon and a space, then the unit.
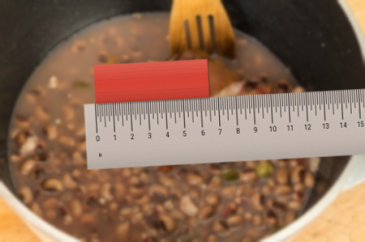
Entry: 6.5; in
